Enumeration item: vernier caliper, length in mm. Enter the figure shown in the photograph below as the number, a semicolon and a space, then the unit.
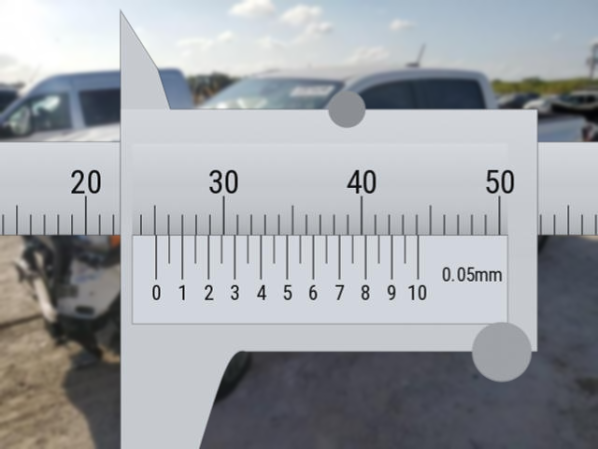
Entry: 25.1; mm
